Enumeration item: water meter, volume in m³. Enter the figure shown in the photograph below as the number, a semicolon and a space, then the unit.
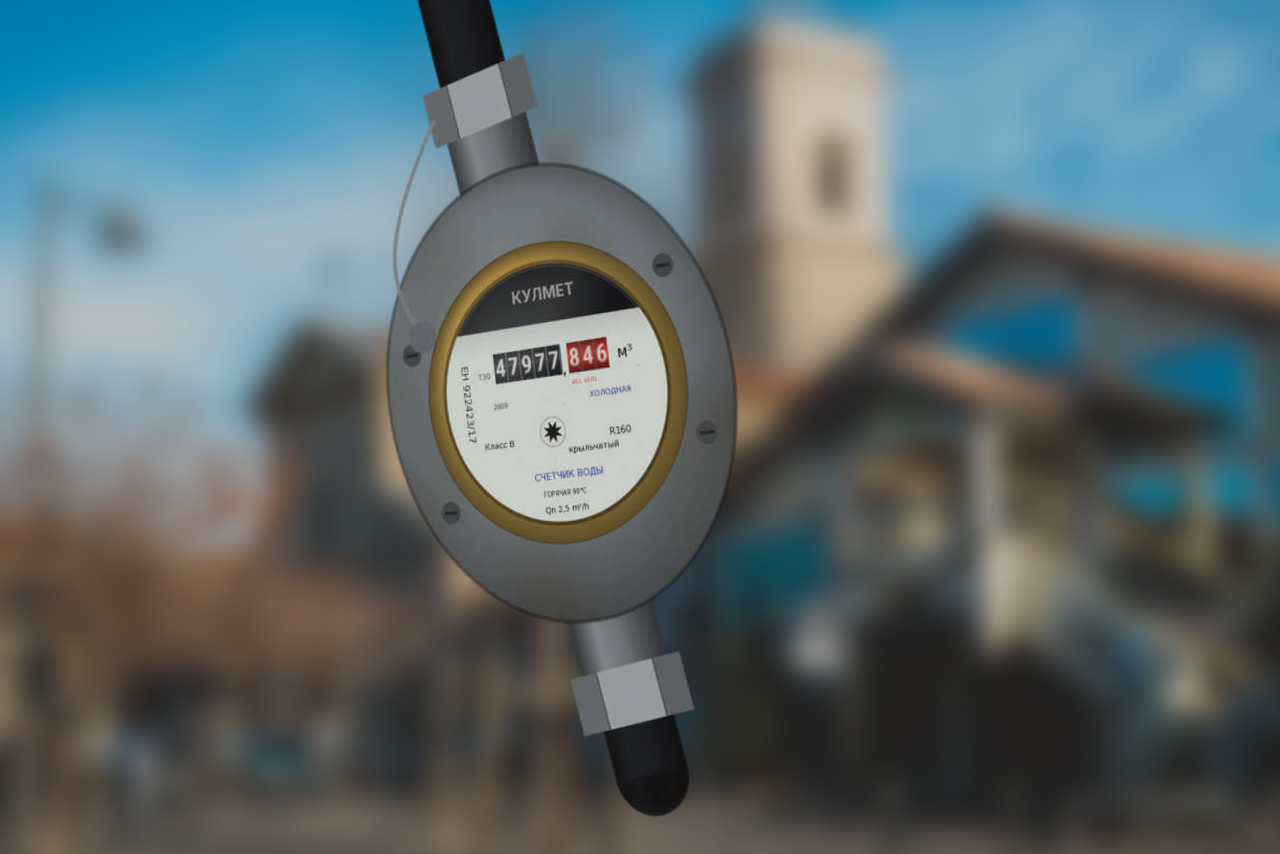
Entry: 47977.846; m³
